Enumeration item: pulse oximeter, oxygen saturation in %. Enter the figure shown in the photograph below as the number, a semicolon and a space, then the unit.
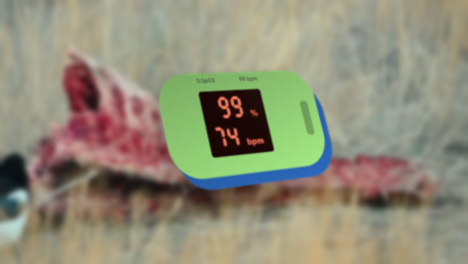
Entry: 99; %
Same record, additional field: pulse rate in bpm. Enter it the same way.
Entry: 74; bpm
